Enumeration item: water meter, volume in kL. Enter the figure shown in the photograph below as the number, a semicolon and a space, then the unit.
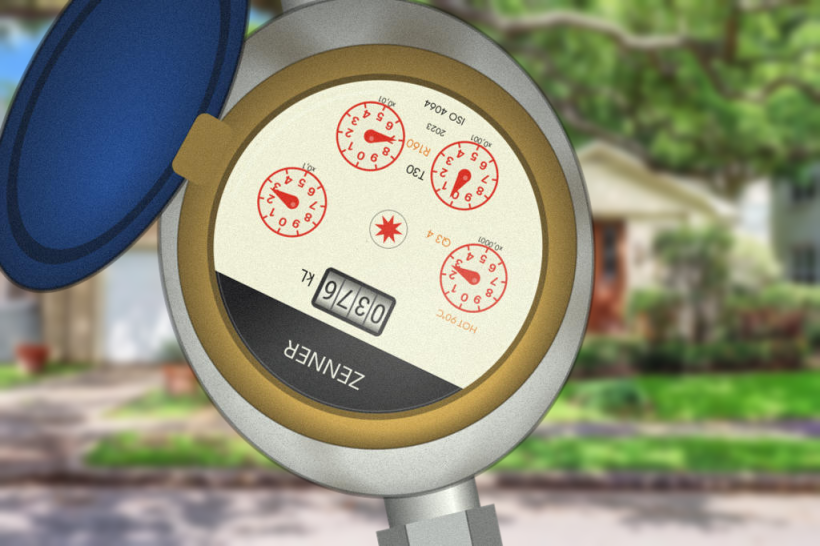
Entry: 376.2702; kL
